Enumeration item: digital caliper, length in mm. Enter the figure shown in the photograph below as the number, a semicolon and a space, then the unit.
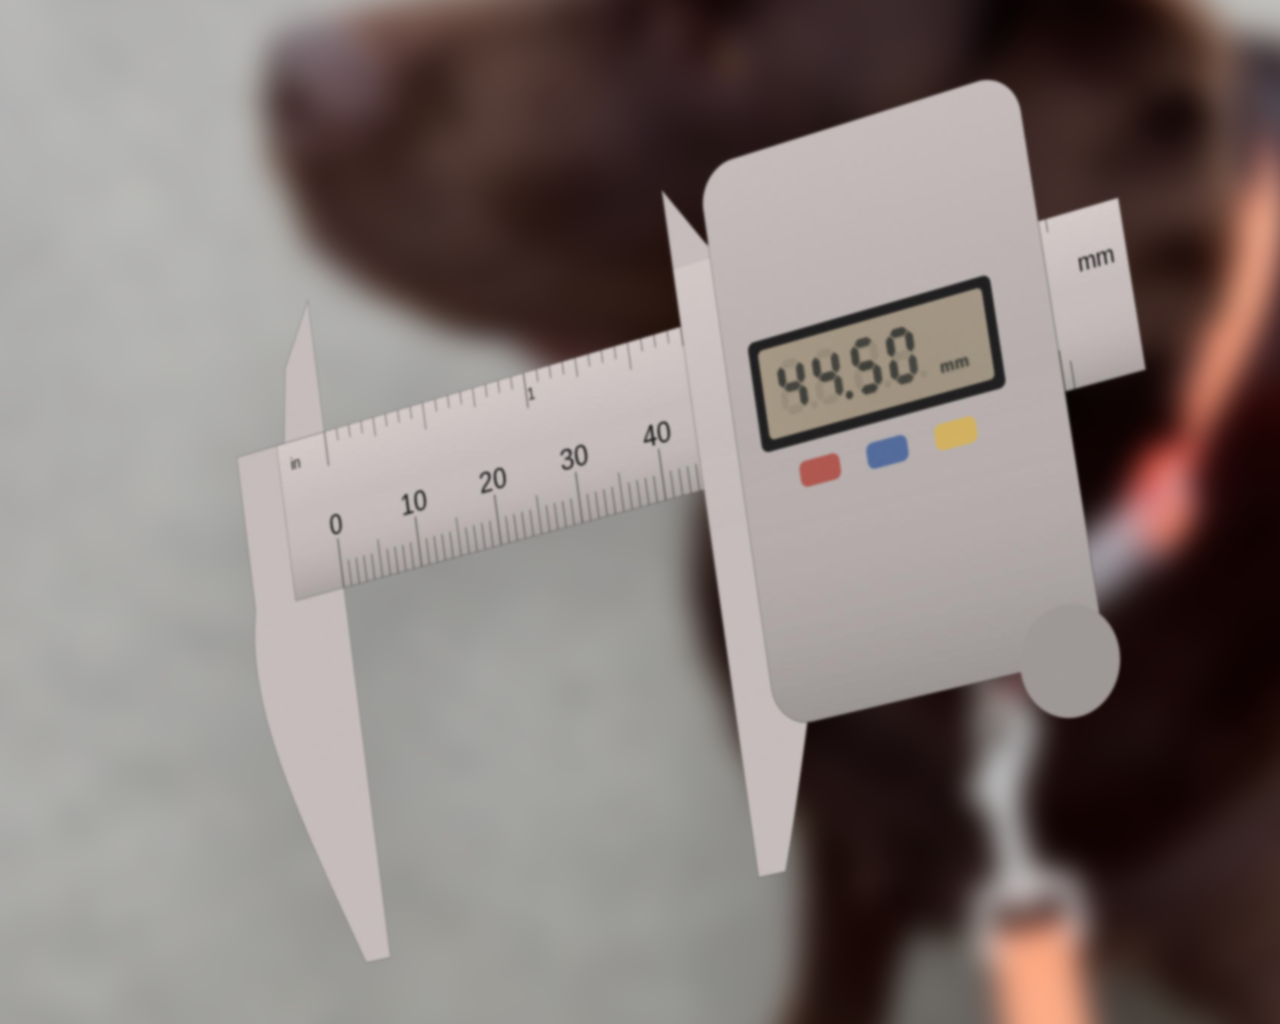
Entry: 44.50; mm
